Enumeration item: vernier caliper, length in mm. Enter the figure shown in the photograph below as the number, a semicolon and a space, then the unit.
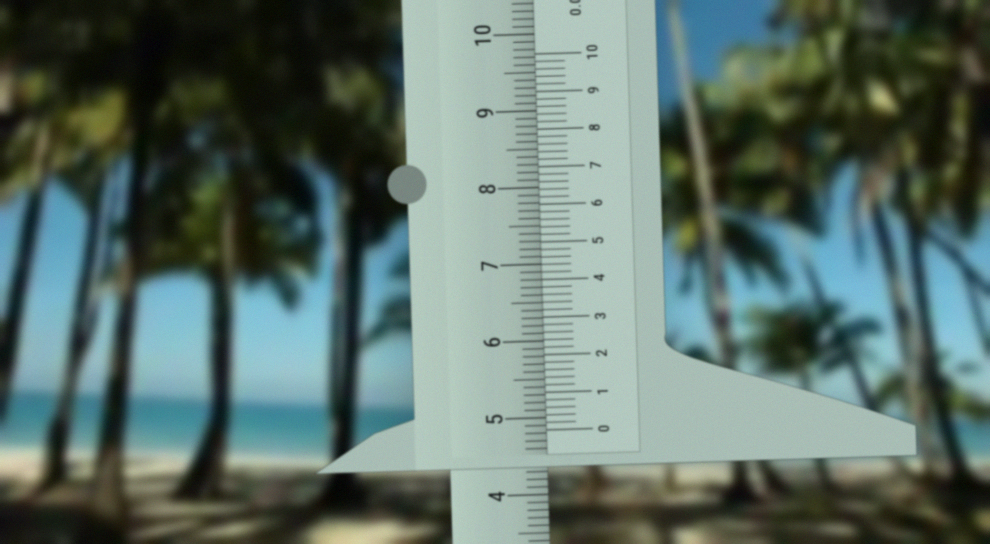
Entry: 48.4; mm
